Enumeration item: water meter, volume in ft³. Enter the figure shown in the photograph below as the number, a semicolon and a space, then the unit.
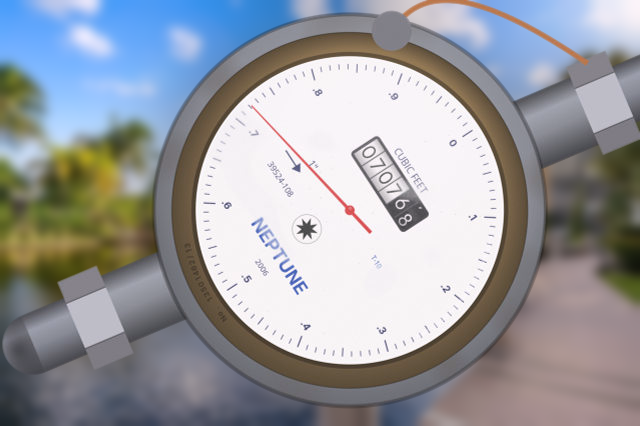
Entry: 70767.72; ft³
